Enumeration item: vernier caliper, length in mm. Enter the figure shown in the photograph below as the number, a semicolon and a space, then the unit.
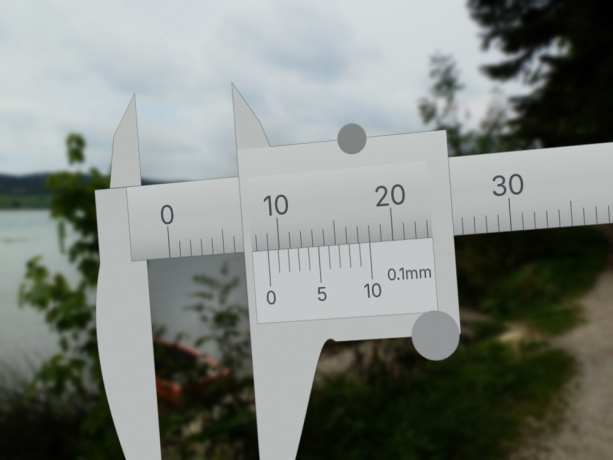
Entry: 9.0; mm
